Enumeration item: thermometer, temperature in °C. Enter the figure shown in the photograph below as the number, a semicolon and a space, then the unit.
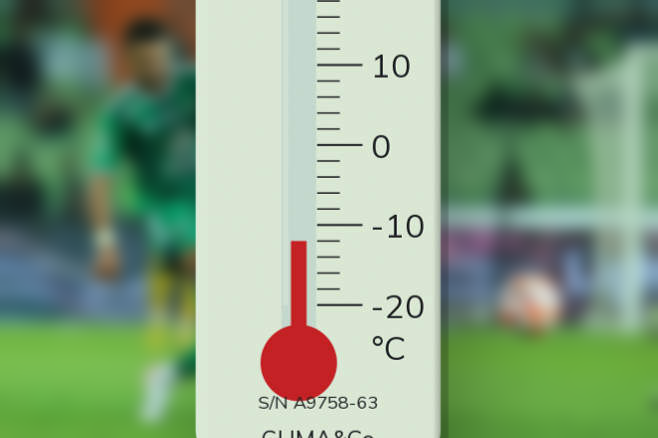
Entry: -12; °C
